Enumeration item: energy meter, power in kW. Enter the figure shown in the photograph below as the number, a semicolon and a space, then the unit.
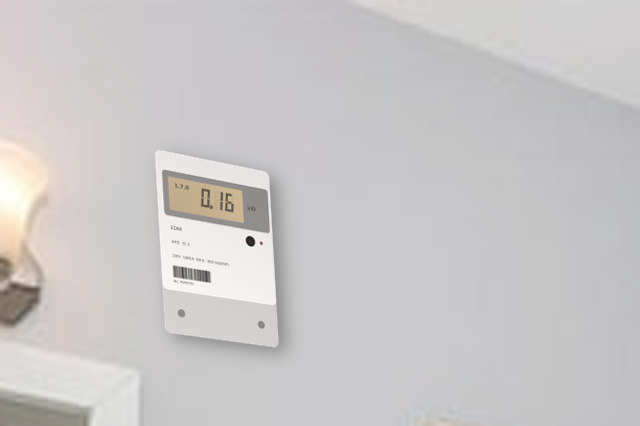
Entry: 0.16; kW
